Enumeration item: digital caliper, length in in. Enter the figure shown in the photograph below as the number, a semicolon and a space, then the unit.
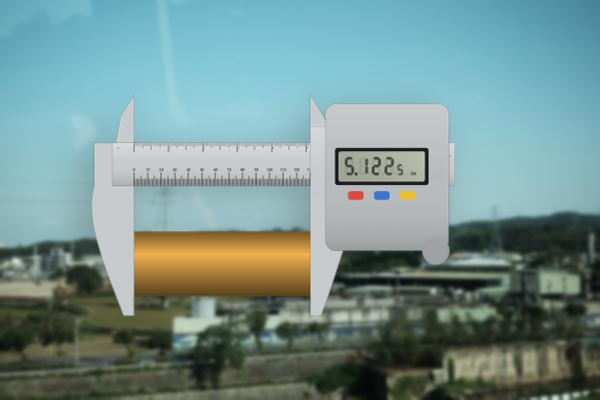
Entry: 5.1225; in
